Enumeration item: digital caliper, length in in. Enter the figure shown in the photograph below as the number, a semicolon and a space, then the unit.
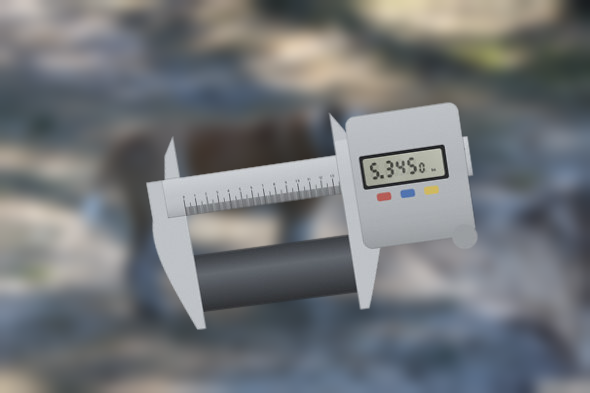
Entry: 5.3450; in
